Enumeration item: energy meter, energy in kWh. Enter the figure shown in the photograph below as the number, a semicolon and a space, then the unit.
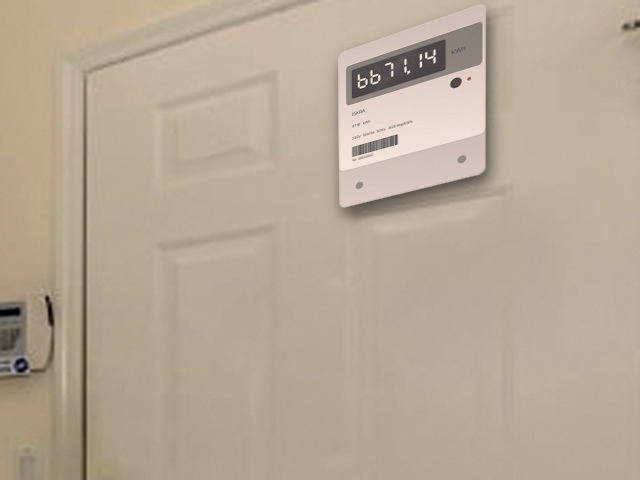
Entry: 6671.14; kWh
